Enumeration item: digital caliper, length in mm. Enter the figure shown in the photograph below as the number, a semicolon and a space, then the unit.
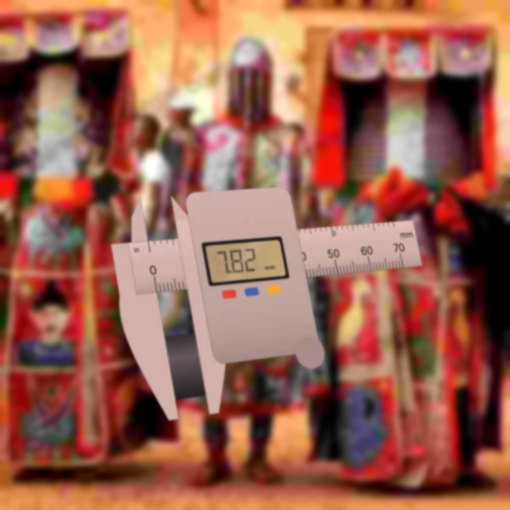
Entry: 7.82; mm
